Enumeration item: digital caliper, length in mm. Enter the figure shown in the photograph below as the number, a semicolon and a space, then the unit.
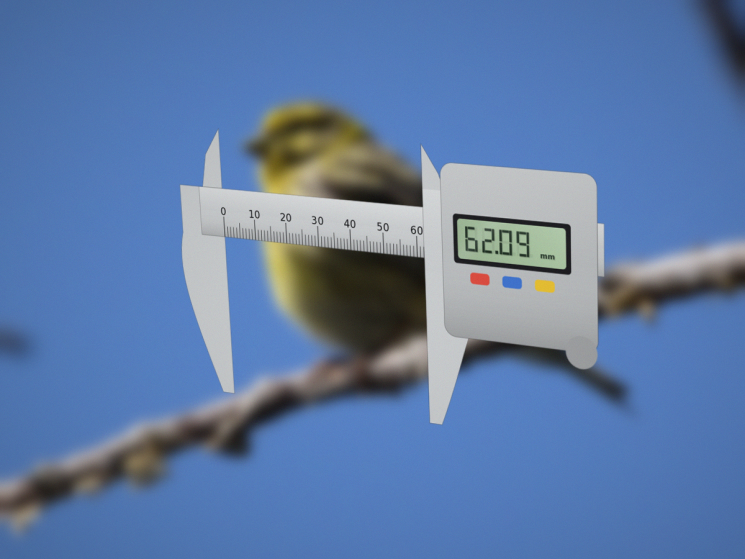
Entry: 62.09; mm
